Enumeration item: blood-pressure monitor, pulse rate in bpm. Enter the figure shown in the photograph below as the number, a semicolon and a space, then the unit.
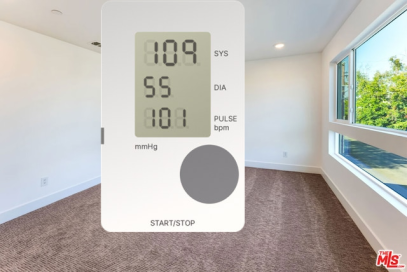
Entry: 101; bpm
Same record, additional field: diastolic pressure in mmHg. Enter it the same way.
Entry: 55; mmHg
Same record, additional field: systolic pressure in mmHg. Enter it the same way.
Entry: 109; mmHg
